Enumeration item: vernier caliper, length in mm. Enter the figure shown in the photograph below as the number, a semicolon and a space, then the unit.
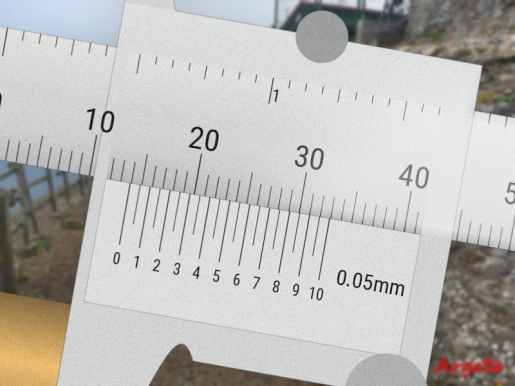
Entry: 13.9; mm
